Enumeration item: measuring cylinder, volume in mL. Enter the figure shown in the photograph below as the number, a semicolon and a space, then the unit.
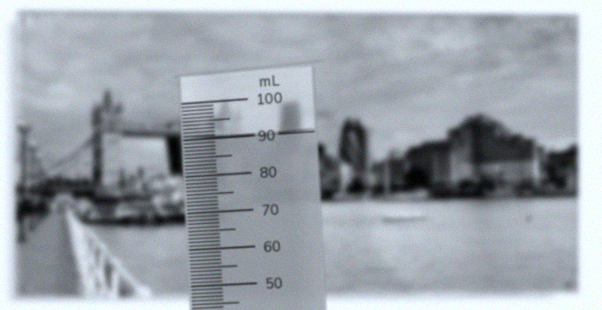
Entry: 90; mL
